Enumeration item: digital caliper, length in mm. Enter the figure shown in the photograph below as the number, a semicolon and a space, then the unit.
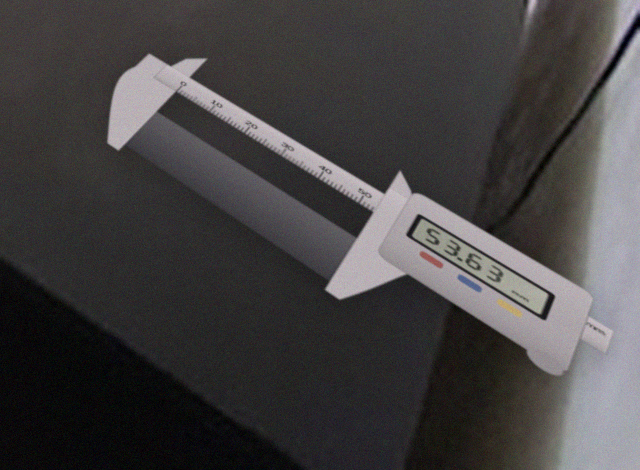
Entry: 53.63; mm
